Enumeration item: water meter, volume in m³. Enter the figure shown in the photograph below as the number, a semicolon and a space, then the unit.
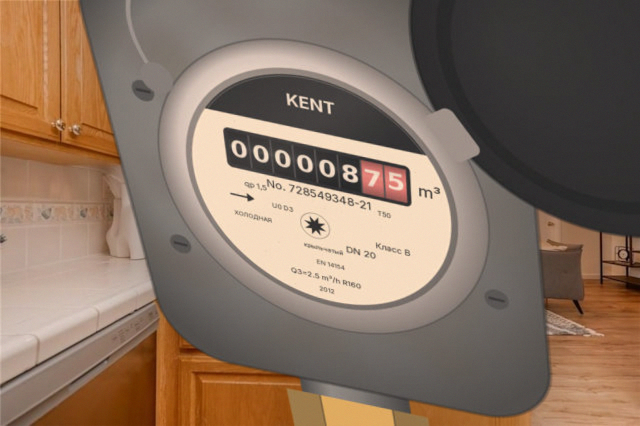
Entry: 8.75; m³
